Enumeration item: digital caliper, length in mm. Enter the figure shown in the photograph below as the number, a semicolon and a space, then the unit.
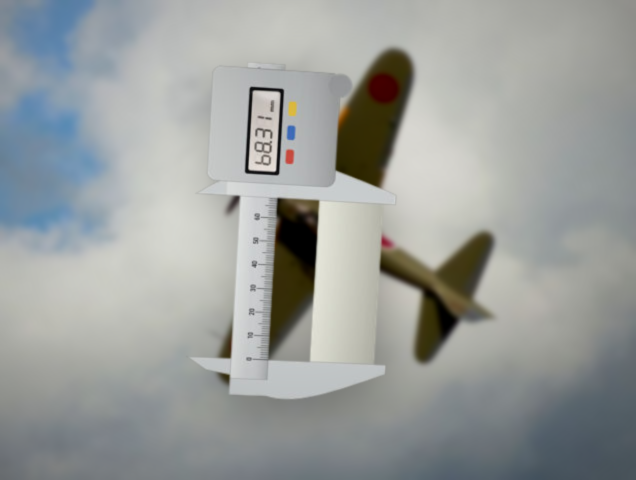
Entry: 68.31; mm
